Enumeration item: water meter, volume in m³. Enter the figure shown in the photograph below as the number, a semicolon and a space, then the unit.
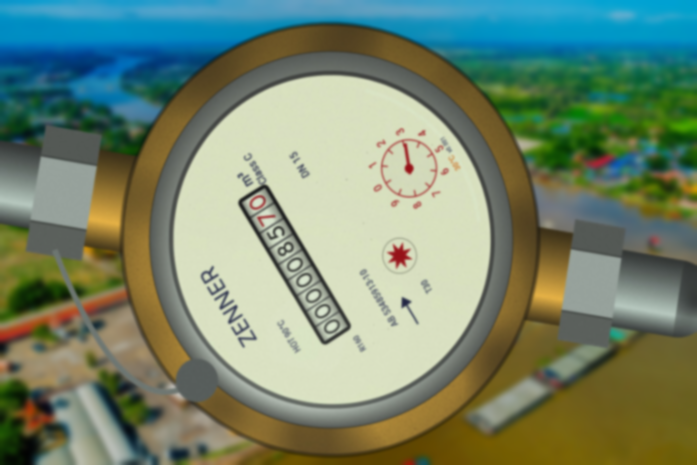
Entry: 85.703; m³
